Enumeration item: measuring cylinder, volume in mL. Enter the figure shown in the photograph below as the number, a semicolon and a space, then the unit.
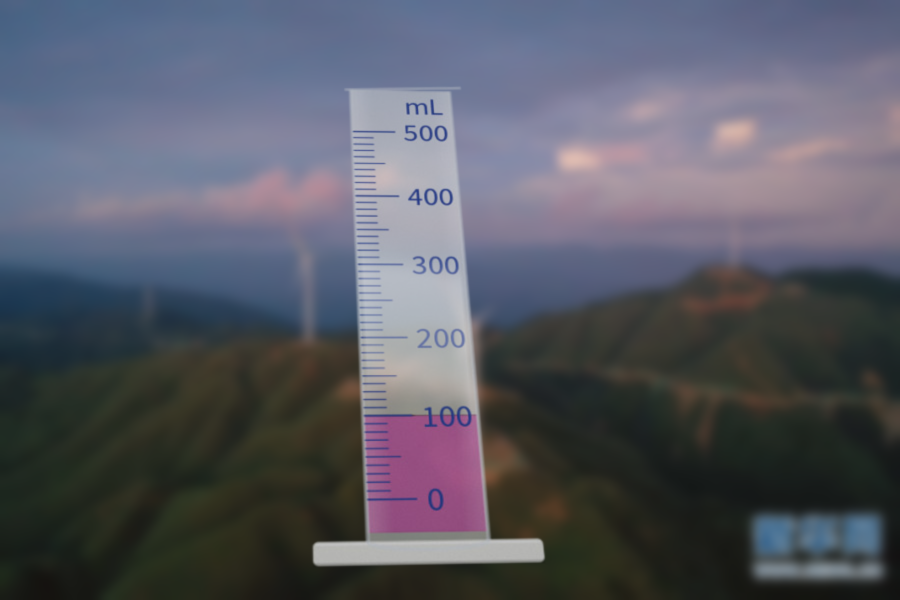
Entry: 100; mL
